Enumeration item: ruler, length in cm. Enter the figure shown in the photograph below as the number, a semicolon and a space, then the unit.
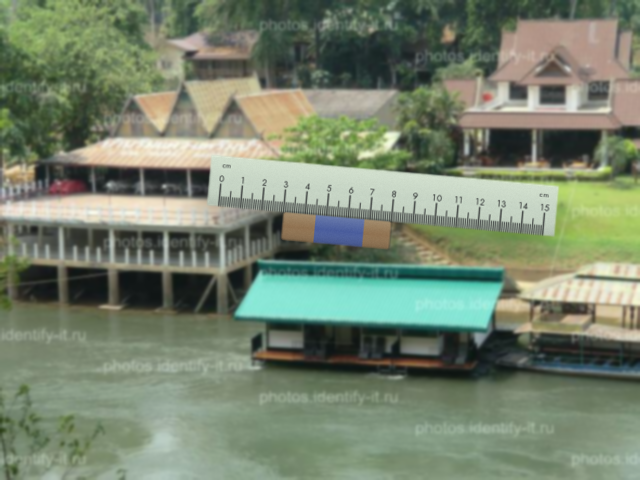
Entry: 5; cm
